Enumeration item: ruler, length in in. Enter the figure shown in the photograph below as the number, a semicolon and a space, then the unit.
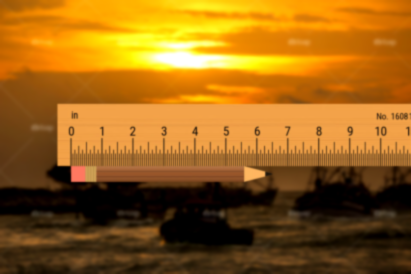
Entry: 6.5; in
